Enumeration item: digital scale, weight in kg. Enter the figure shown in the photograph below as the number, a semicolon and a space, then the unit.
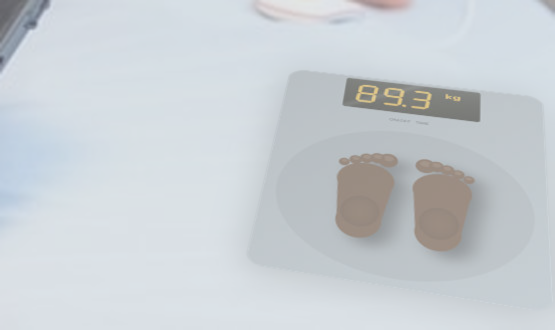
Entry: 89.3; kg
